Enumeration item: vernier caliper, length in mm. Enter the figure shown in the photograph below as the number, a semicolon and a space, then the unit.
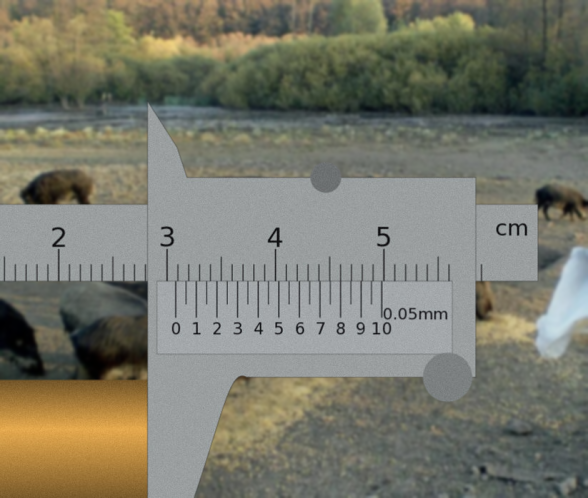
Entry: 30.8; mm
